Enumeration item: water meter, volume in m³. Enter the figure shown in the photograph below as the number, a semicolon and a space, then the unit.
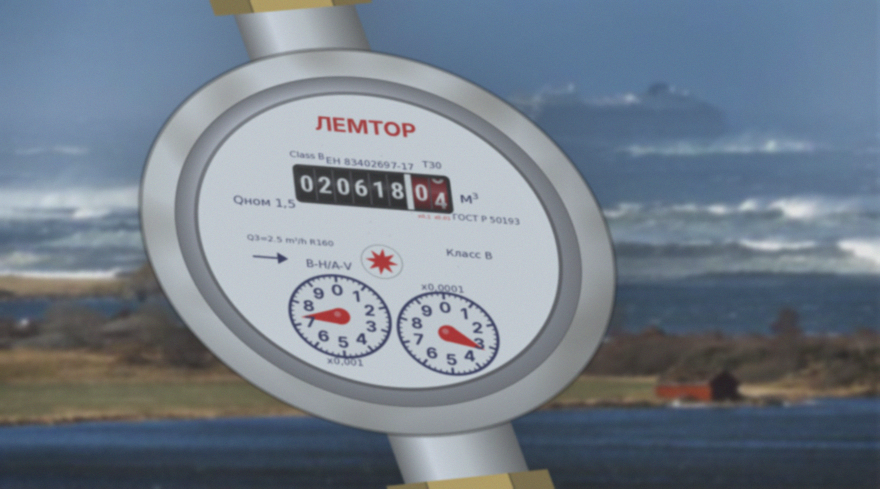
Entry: 20618.0373; m³
